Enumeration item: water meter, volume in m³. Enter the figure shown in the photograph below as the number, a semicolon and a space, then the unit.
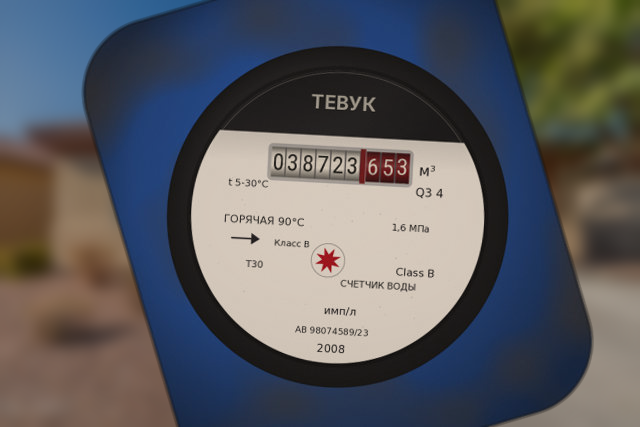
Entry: 38723.653; m³
